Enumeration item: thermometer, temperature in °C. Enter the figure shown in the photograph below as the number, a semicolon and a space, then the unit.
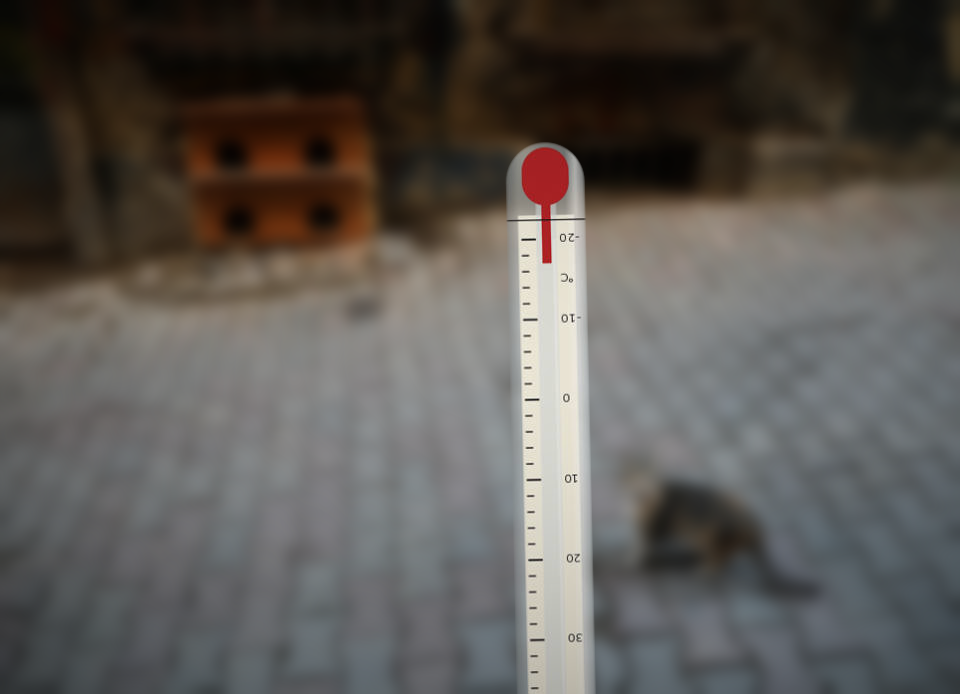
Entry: -17; °C
